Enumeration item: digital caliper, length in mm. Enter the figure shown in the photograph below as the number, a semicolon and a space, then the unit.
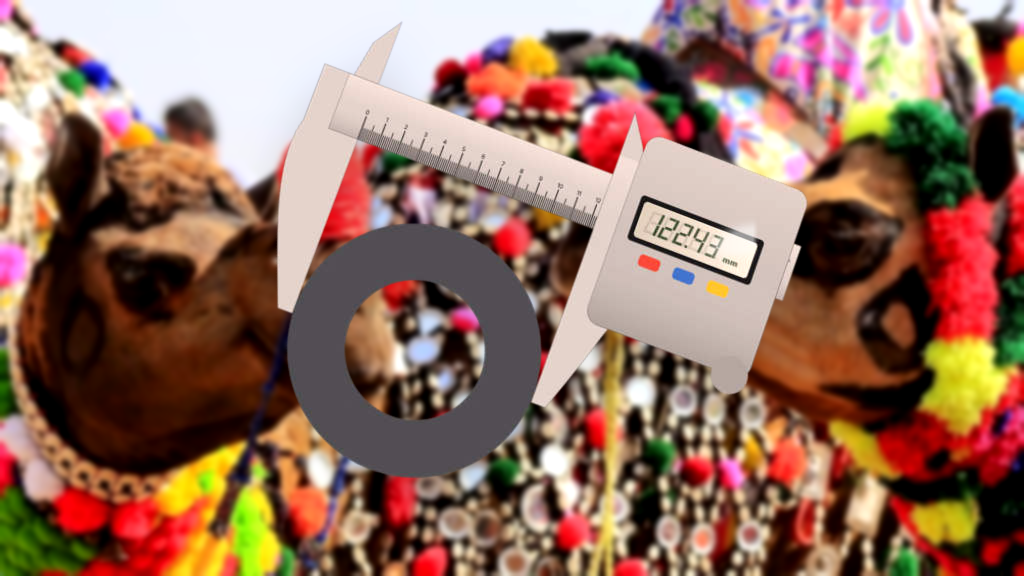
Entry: 122.43; mm
